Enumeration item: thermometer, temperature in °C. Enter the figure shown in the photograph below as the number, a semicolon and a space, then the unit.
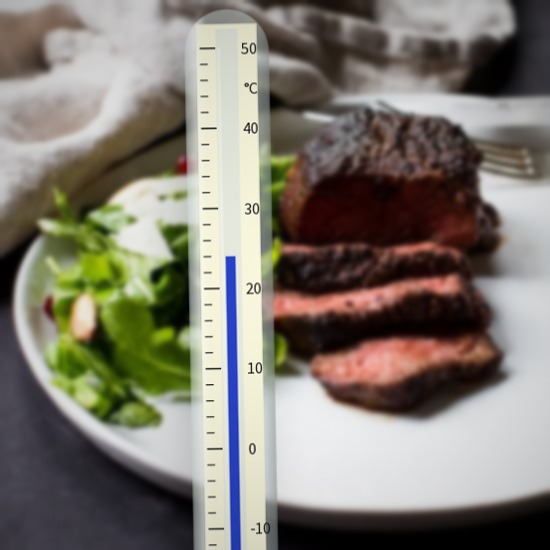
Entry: 24; °C
